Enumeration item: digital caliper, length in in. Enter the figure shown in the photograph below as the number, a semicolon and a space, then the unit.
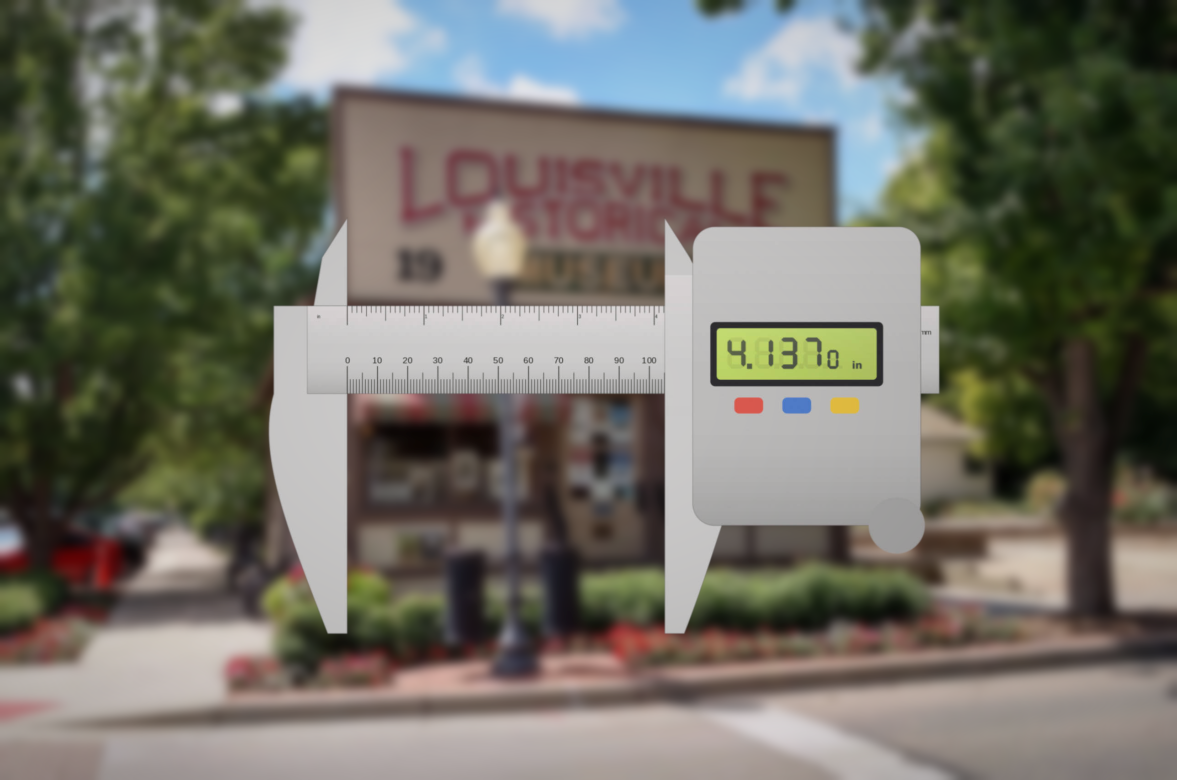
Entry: 4.1370; in
